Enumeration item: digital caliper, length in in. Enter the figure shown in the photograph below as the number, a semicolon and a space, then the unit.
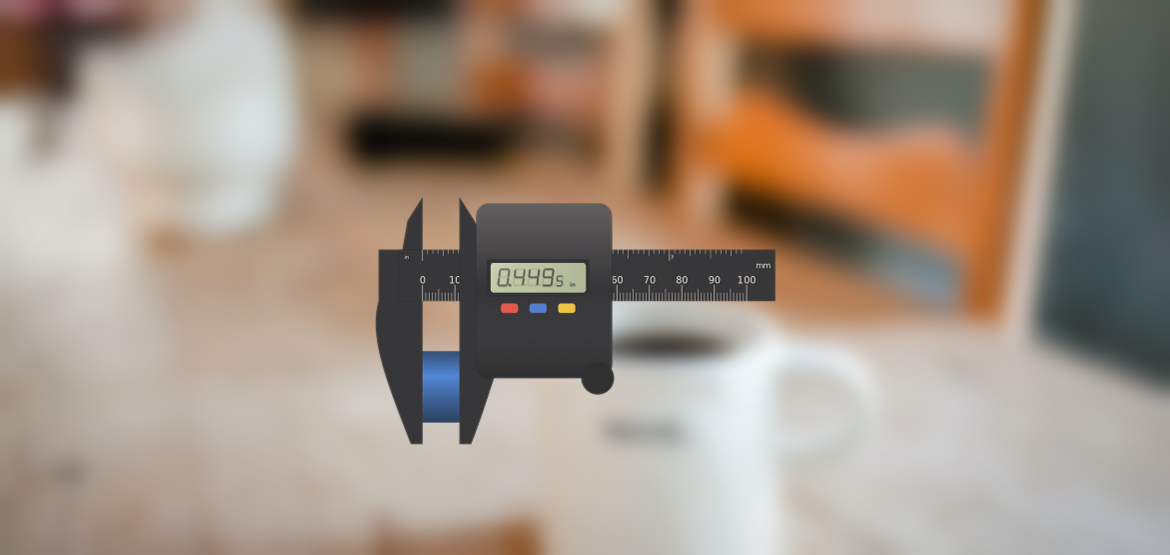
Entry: 0.4495; in
